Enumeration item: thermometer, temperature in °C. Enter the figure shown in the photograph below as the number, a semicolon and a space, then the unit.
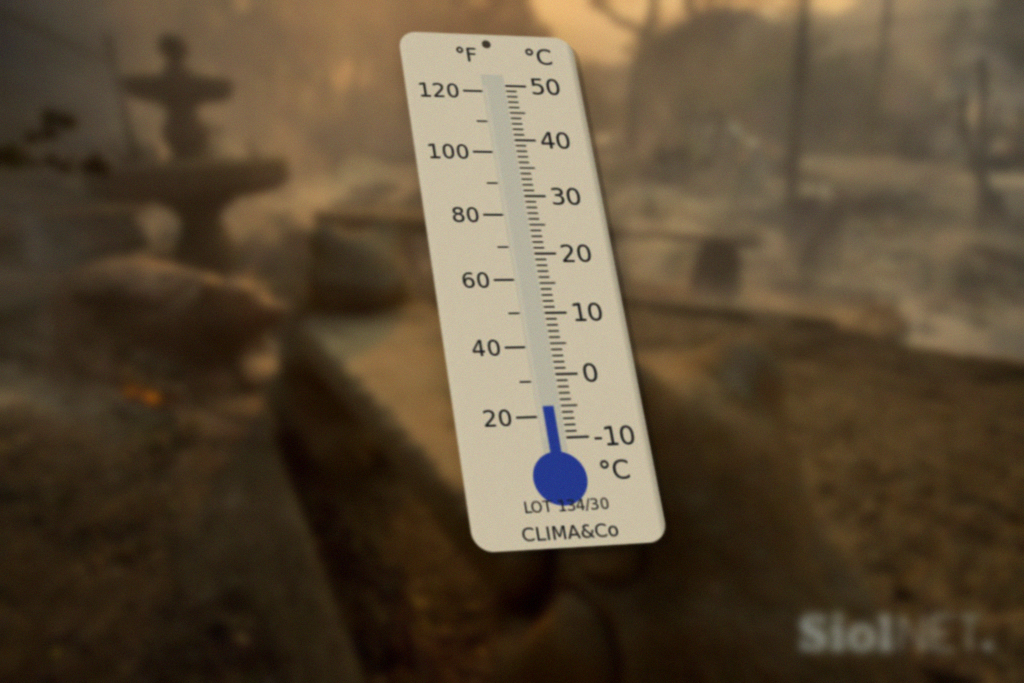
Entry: -5; °C
